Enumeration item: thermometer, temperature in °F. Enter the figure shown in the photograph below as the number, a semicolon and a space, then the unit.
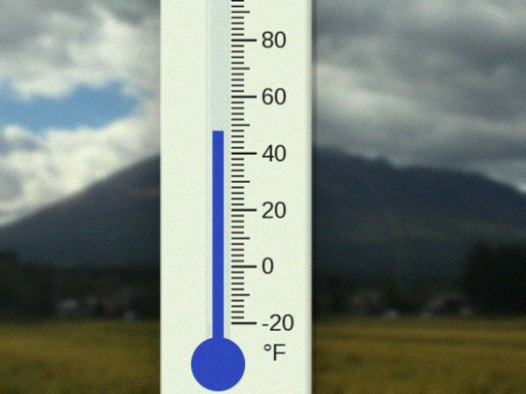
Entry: 48; °F
